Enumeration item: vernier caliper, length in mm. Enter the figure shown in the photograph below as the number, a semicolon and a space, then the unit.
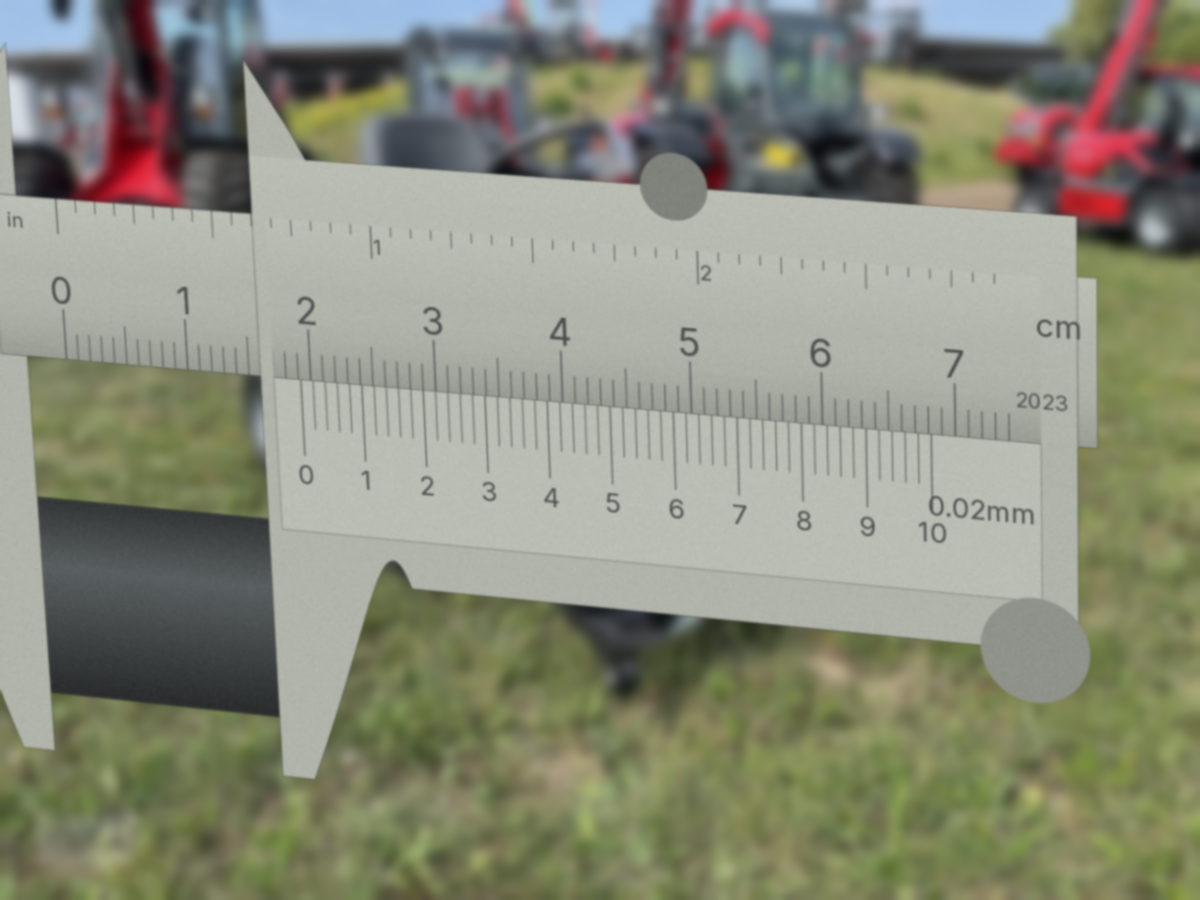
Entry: 19.2; mm
